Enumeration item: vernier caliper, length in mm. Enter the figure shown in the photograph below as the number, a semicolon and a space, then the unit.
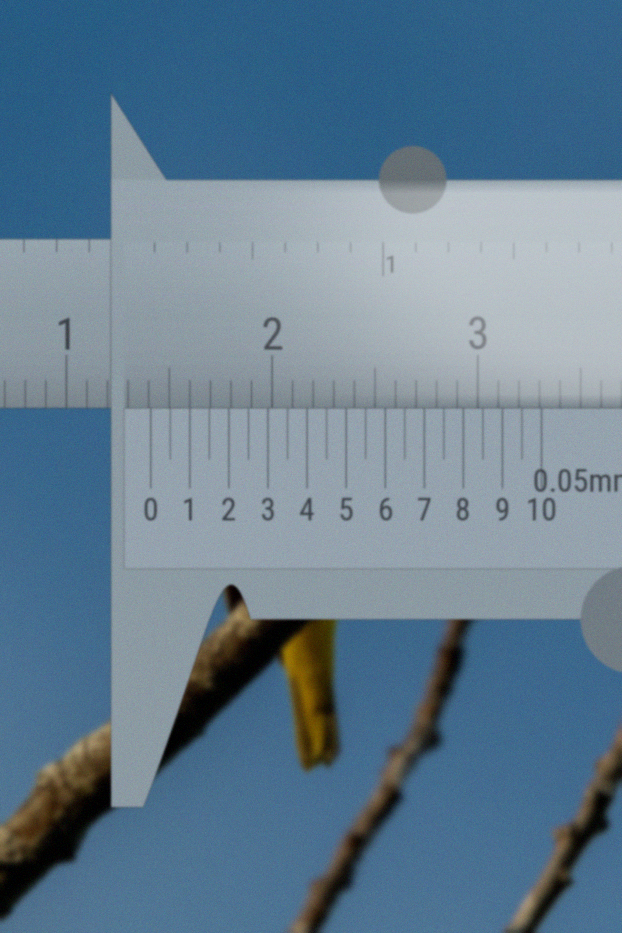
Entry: 14.1; mm
